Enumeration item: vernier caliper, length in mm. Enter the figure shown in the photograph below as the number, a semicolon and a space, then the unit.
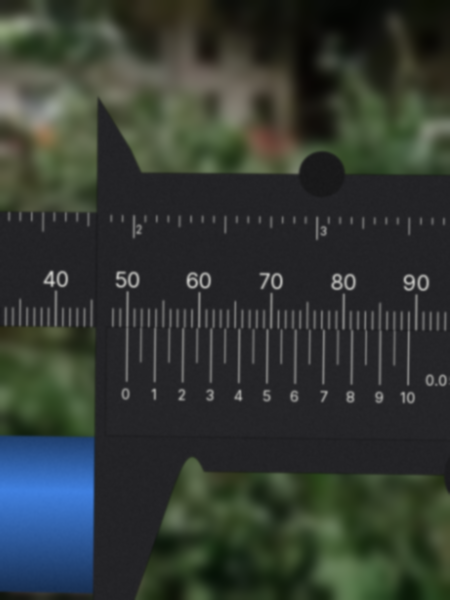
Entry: 50.0; mm
